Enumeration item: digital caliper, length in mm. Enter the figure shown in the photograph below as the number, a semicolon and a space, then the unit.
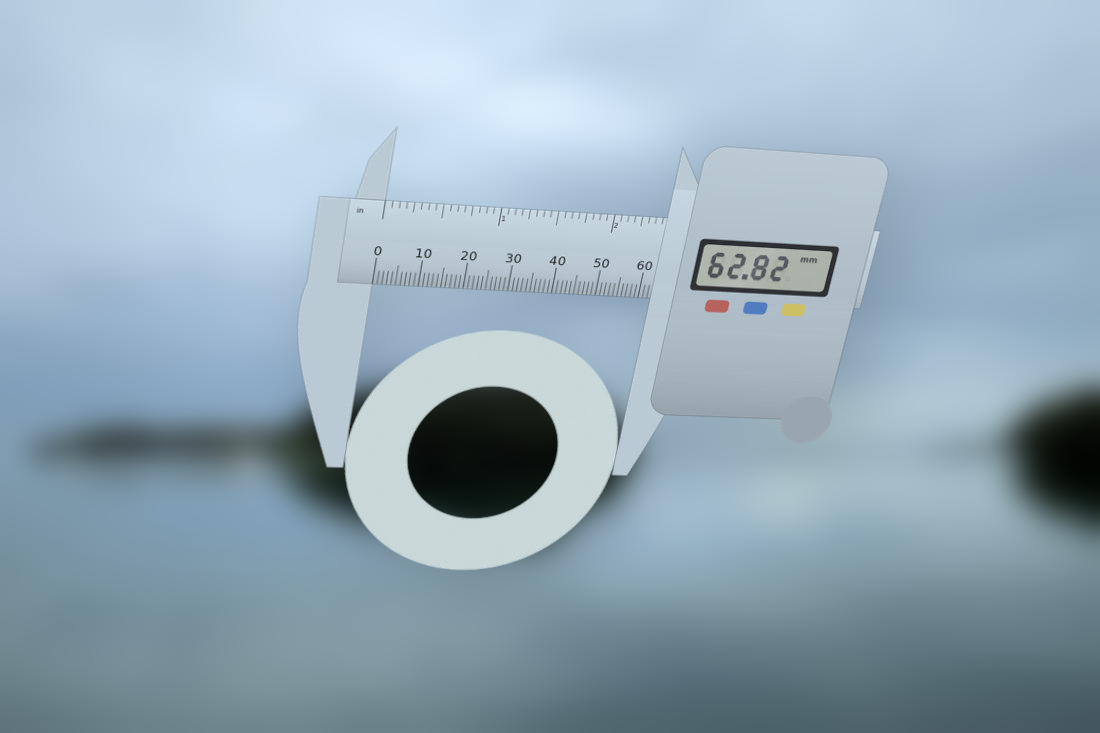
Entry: 62.82; mm
